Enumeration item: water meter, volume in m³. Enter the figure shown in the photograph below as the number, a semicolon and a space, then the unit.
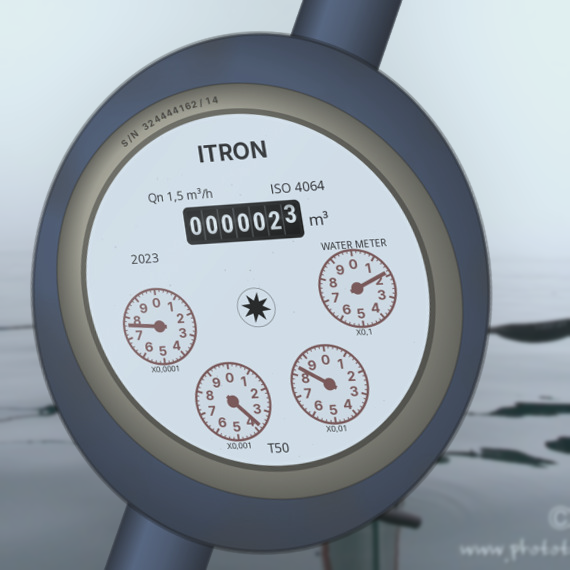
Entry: 23.1837; m³
